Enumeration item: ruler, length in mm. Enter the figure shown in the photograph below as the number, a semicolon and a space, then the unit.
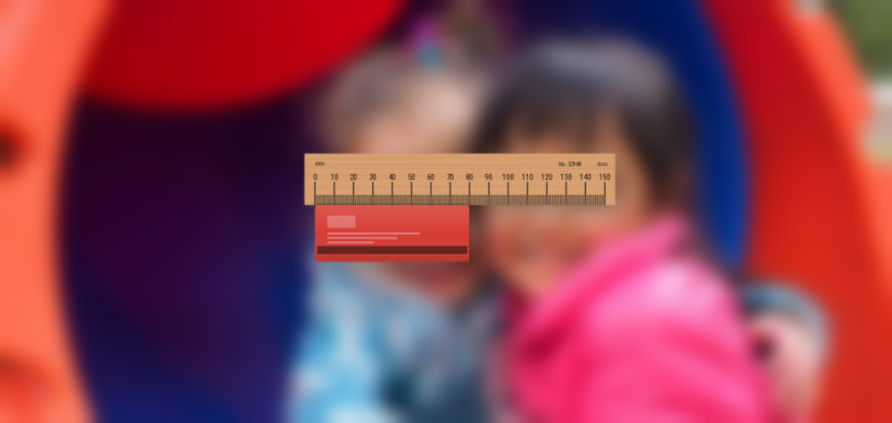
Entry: 80; mm
